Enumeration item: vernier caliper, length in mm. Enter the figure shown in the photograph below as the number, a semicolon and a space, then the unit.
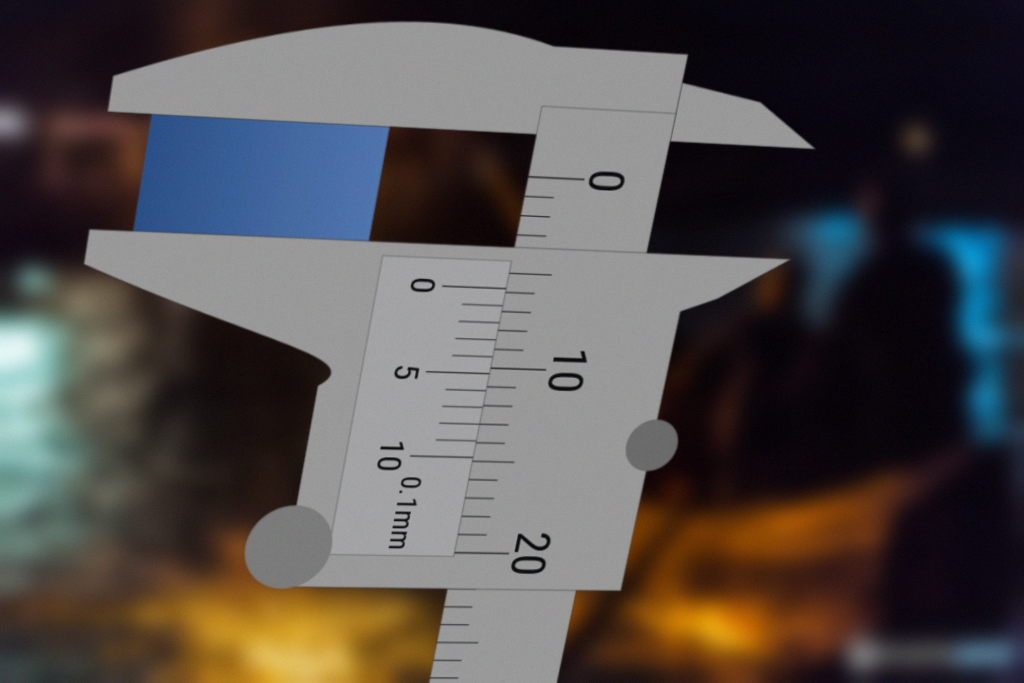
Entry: 5.8; mm
